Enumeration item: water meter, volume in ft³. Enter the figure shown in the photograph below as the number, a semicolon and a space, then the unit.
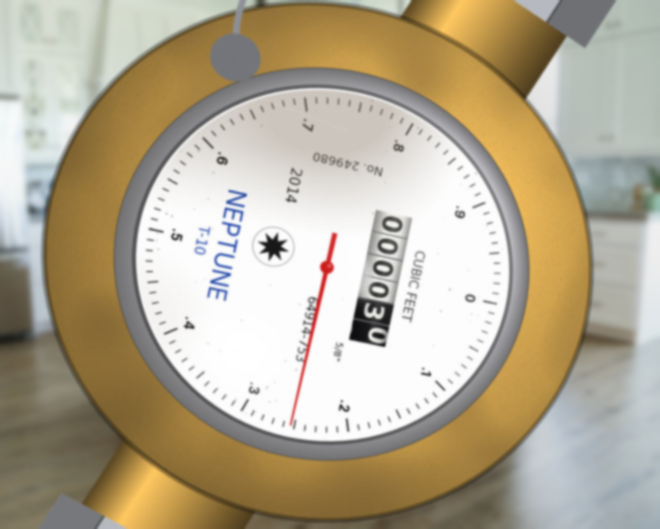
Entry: 30.25; ft³
